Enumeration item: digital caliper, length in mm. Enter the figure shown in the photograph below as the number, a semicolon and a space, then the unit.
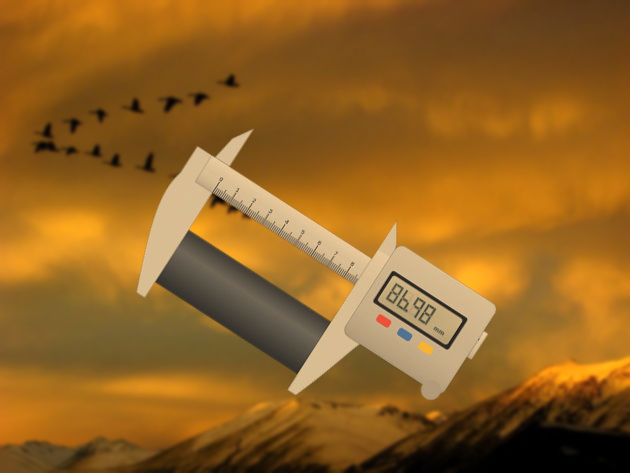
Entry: 86.98; mm
